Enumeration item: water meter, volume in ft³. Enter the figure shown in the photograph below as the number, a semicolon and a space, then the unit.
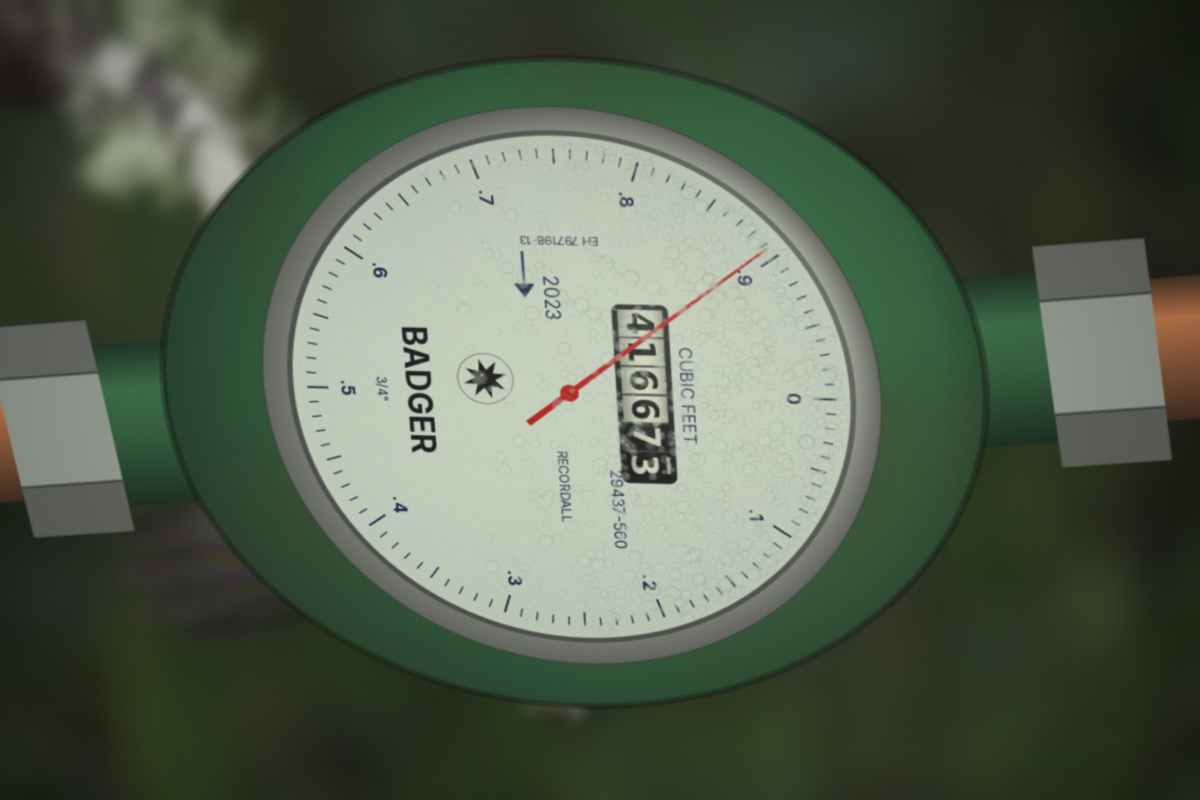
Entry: 416672.89; ft³
